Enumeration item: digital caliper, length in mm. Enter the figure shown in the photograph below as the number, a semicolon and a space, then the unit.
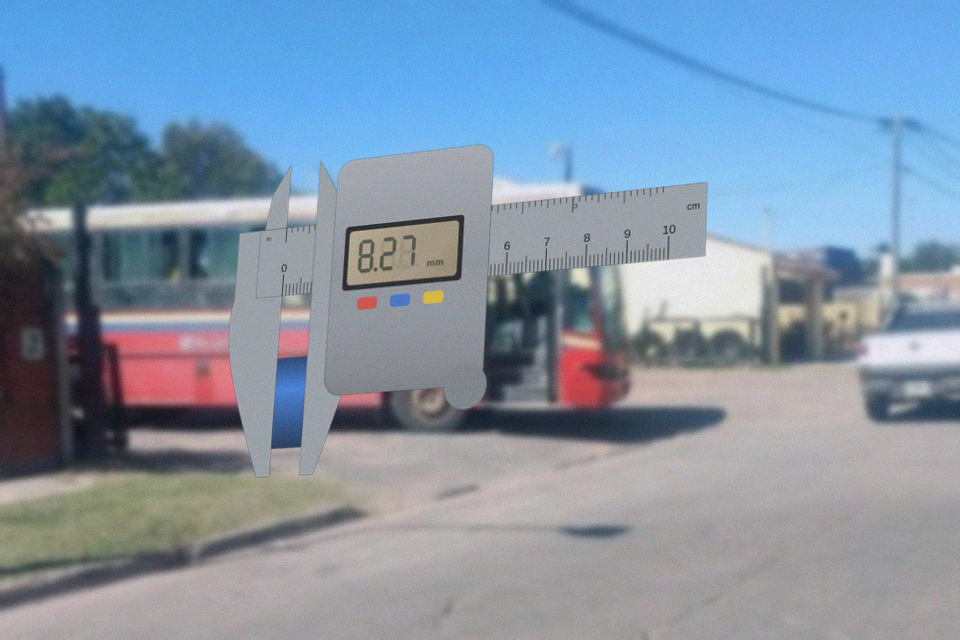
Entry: 8.27; mm
